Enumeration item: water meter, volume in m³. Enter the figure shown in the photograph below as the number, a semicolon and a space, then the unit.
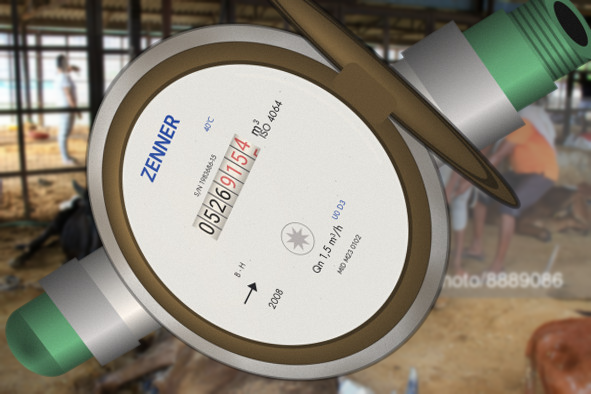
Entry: 526.9154; m³
